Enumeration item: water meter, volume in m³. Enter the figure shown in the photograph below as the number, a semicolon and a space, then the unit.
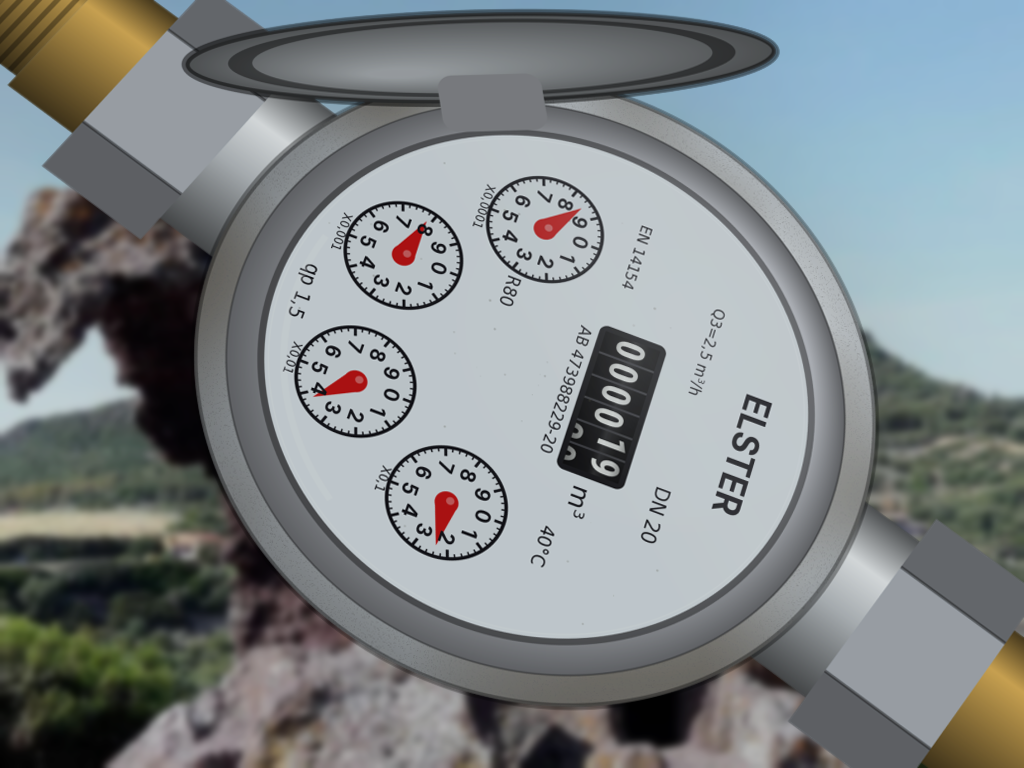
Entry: 19.2378; m³
